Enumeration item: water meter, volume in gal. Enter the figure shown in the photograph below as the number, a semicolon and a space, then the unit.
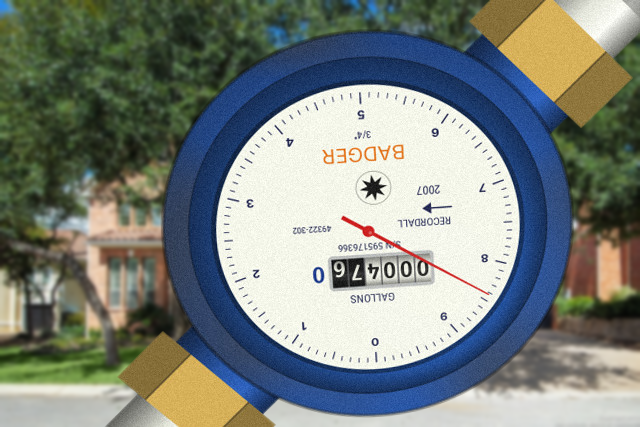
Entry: 4758.4; gal
